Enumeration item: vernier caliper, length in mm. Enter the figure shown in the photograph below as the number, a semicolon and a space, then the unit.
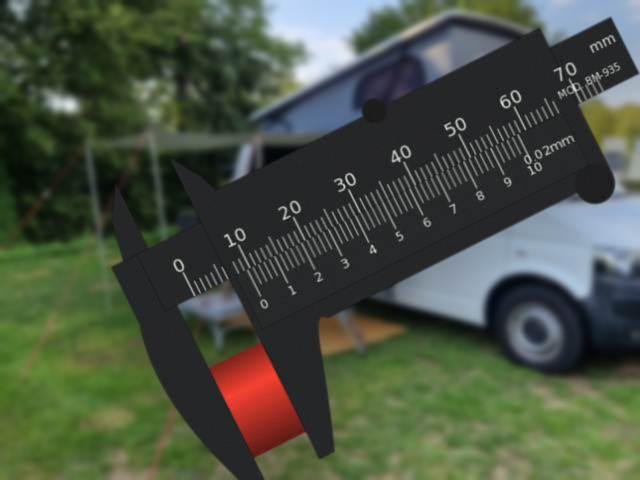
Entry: 9.5; mm
